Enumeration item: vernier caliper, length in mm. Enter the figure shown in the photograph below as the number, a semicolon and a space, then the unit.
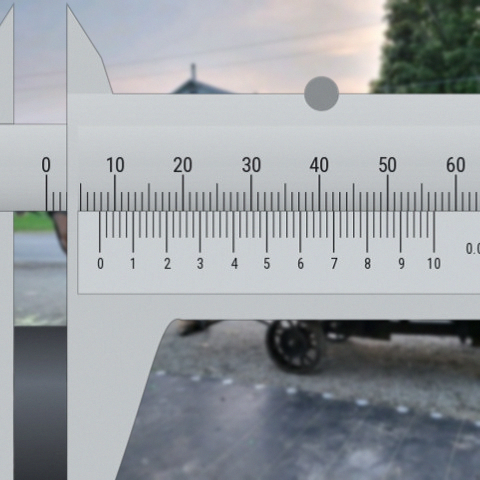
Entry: 7.8; mm
